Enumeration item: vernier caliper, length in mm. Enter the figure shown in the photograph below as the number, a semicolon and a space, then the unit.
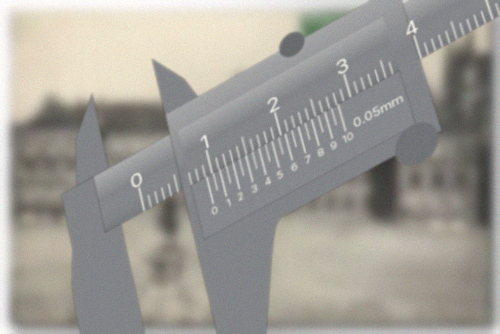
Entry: 9.2; mm
